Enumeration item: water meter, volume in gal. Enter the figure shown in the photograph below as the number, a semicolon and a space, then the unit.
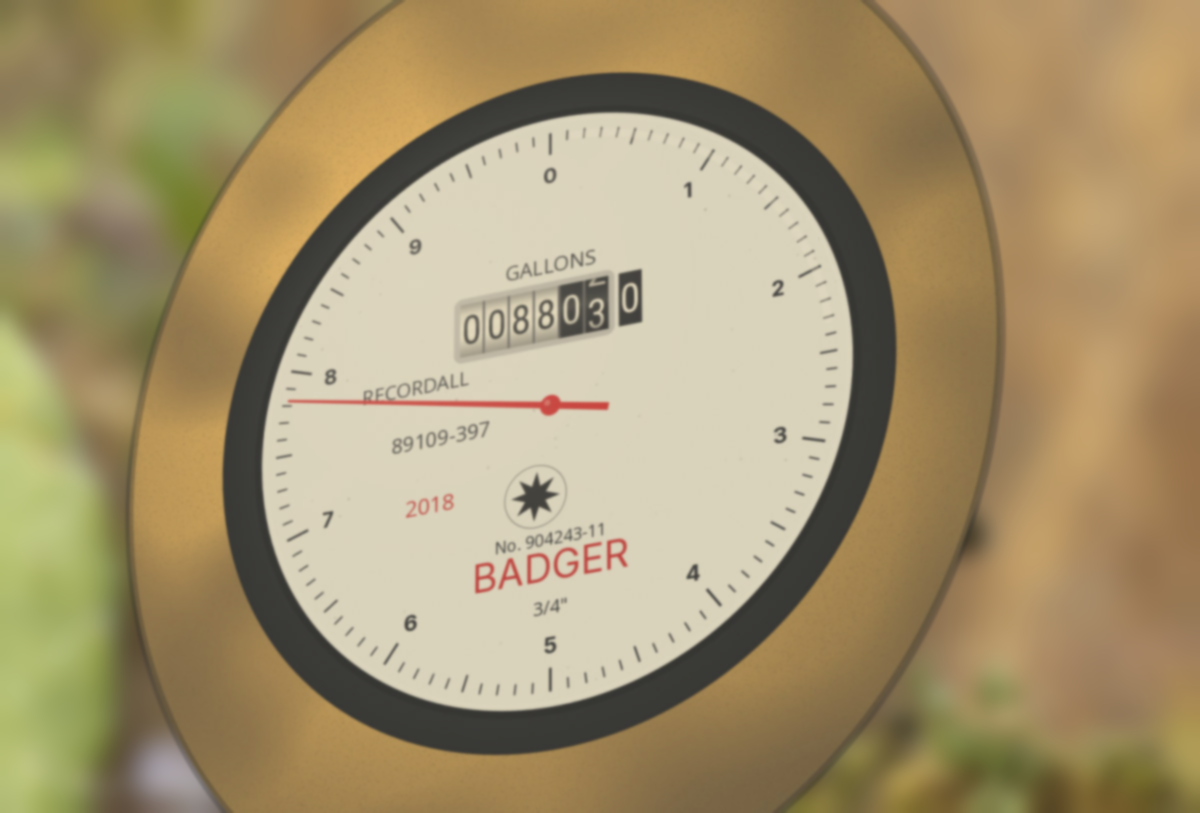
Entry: 88027.8; gal
